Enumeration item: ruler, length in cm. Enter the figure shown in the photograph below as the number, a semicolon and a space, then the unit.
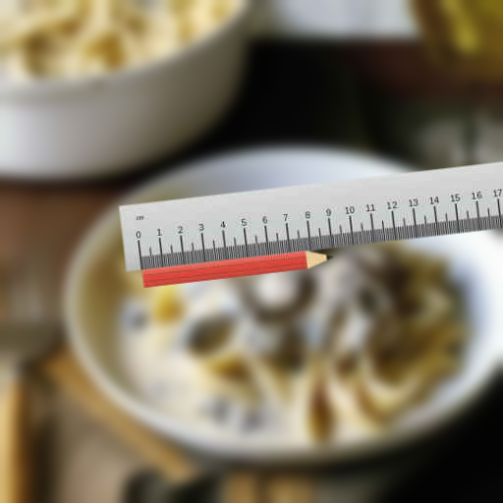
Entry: 9; cm
